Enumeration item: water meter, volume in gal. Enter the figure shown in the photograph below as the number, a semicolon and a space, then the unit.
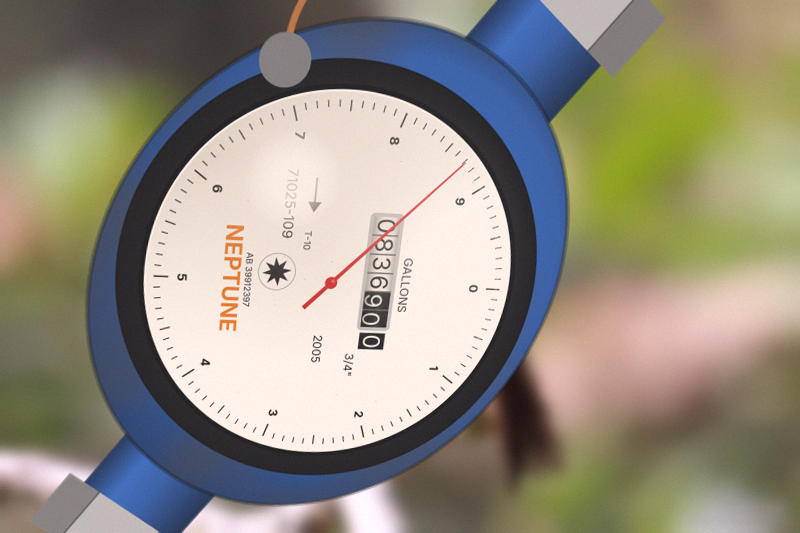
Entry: 836898.7; gal
